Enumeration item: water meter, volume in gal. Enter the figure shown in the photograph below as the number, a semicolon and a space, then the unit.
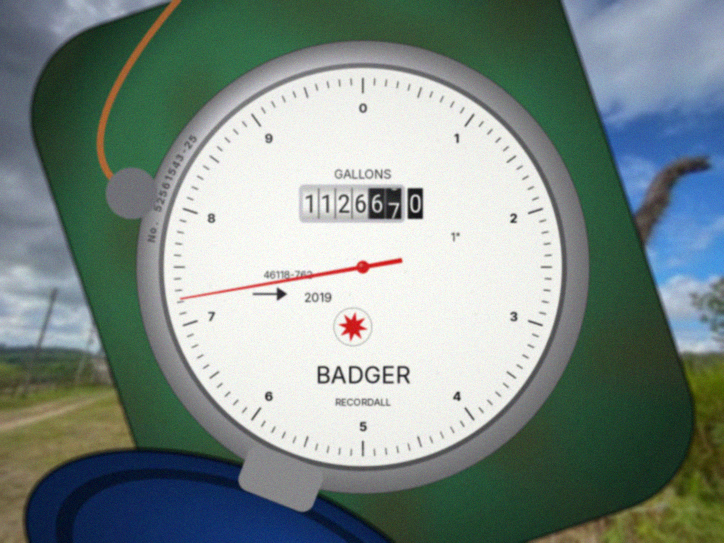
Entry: 1126667.2; gal
